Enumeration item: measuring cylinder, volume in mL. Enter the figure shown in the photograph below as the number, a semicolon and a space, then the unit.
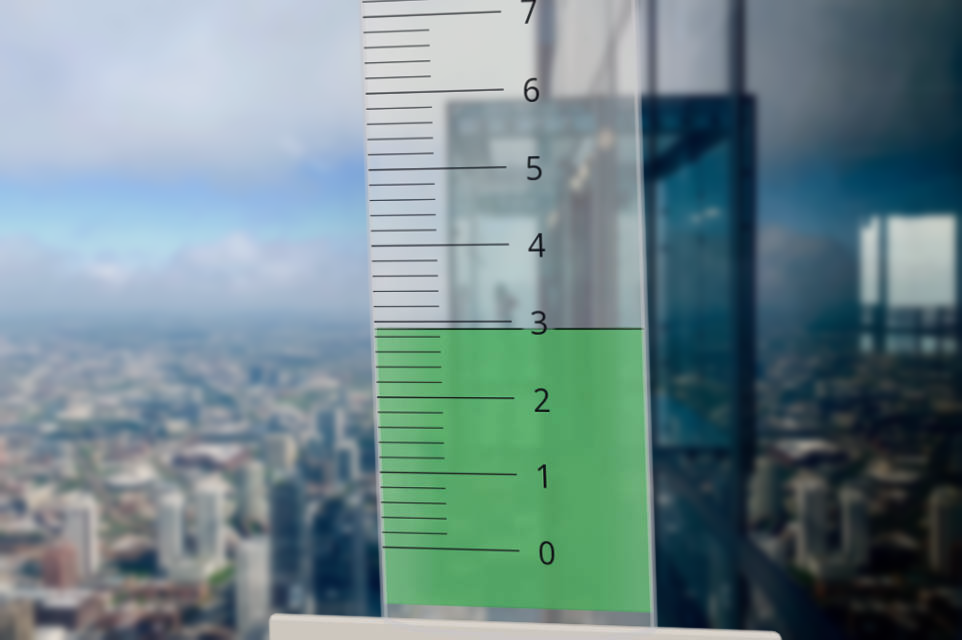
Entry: 2.9; mL
